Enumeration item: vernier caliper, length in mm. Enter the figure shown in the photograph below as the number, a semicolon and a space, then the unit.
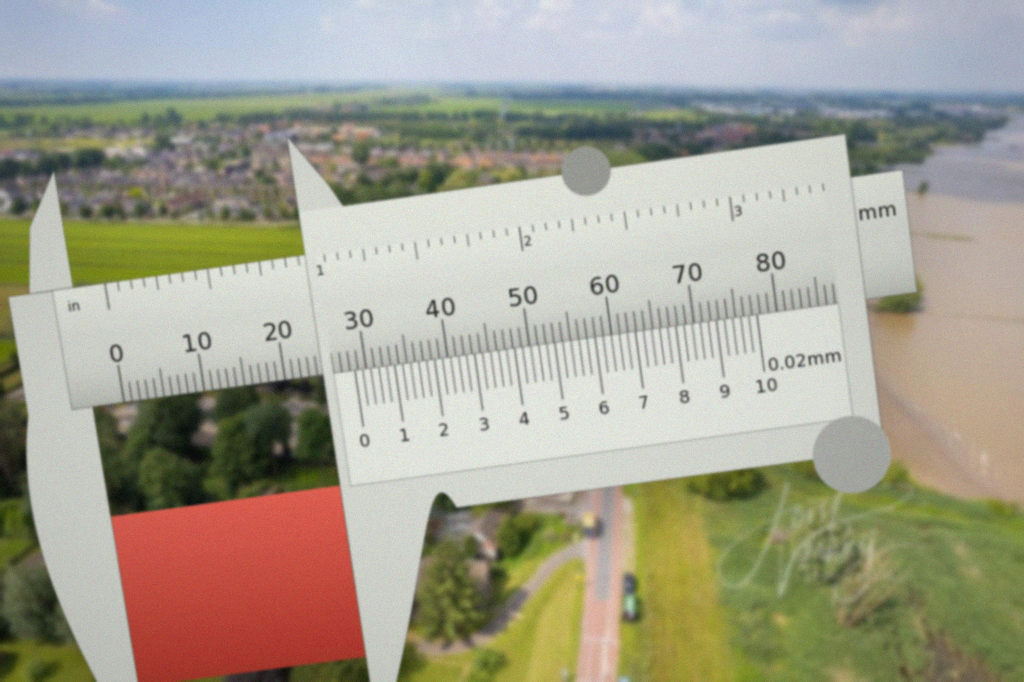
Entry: 28.6; mm
